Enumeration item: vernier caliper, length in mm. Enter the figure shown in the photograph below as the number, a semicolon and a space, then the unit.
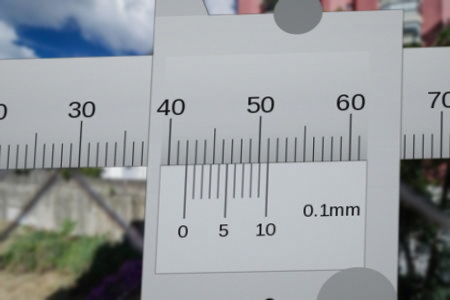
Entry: 42.0; mm
